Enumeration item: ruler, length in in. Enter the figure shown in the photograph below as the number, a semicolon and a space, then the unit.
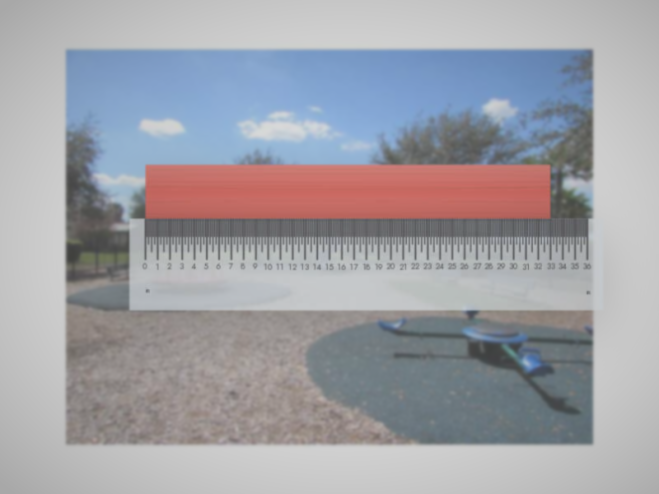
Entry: 33; in
